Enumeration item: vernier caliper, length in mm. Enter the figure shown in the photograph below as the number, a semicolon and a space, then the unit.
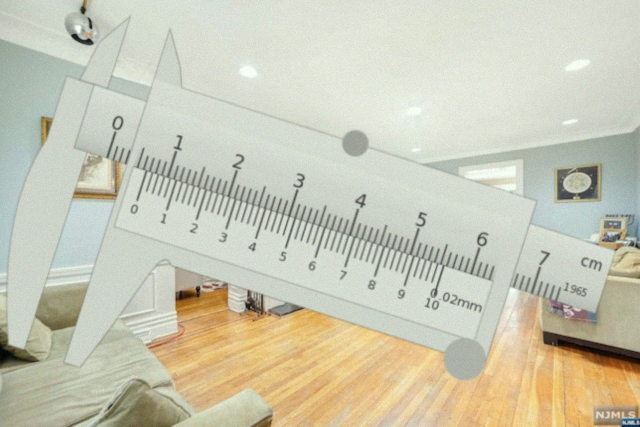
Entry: 6.5; mm
